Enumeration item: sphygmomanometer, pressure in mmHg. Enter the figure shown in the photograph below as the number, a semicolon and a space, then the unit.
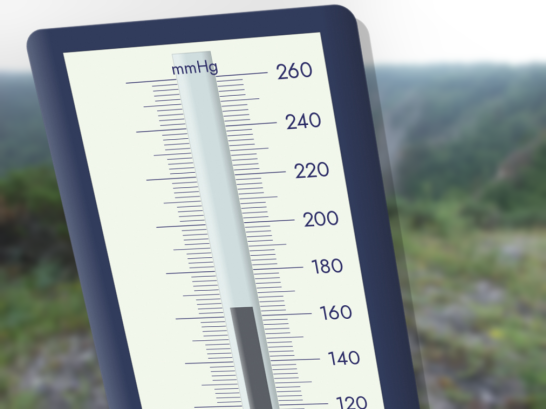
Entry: 164; mmHg
